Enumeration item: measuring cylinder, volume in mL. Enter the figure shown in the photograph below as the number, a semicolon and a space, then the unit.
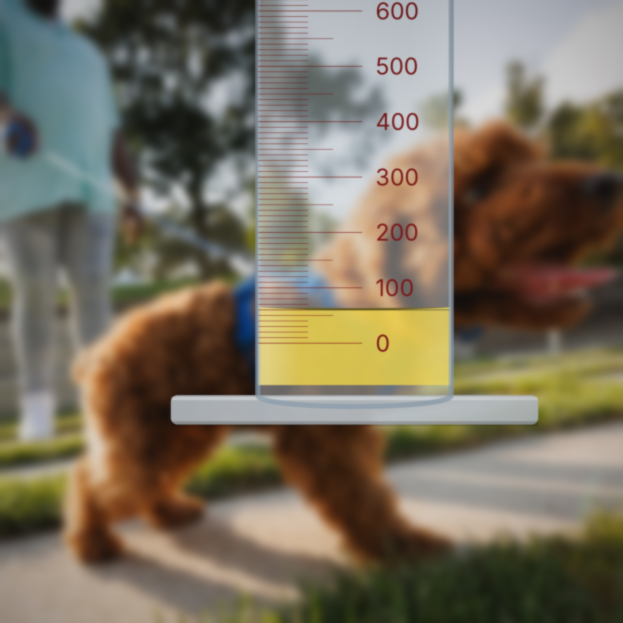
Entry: 60; mL
